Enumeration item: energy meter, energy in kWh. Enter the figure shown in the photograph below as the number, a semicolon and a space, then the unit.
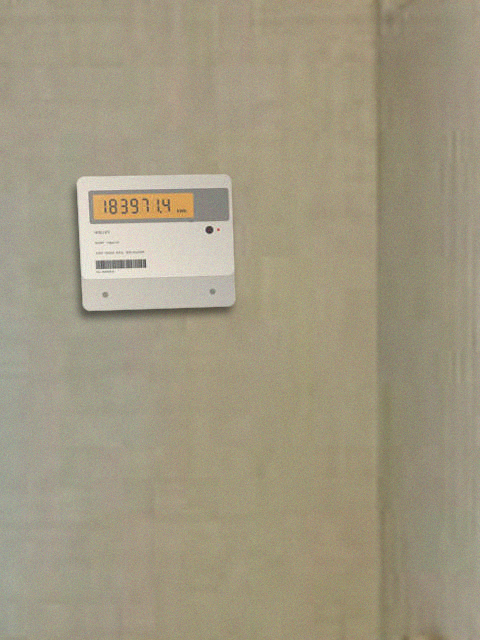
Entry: 183971.4; kWh
